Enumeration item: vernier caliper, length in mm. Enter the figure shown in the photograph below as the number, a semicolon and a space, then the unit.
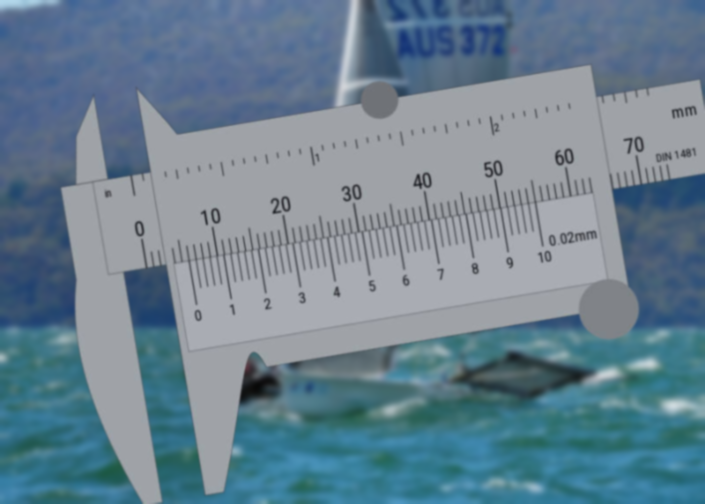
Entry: 6.0; mm
